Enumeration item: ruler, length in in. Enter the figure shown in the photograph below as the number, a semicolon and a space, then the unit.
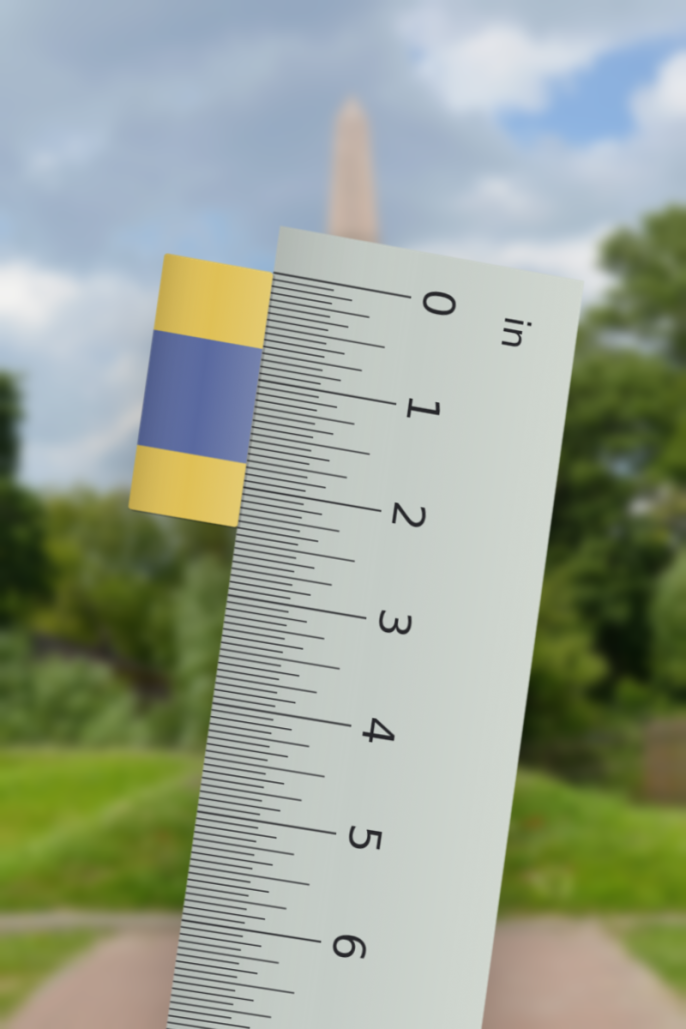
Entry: 2.375; in
